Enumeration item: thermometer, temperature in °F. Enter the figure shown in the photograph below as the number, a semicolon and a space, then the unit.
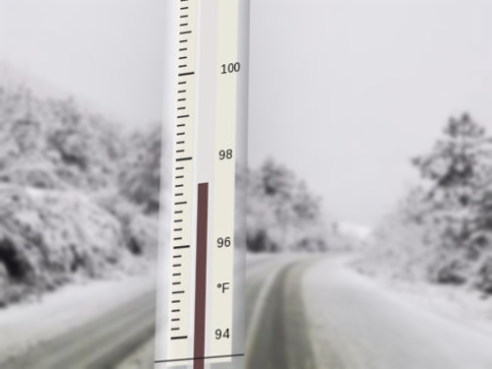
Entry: 97.4; °F
